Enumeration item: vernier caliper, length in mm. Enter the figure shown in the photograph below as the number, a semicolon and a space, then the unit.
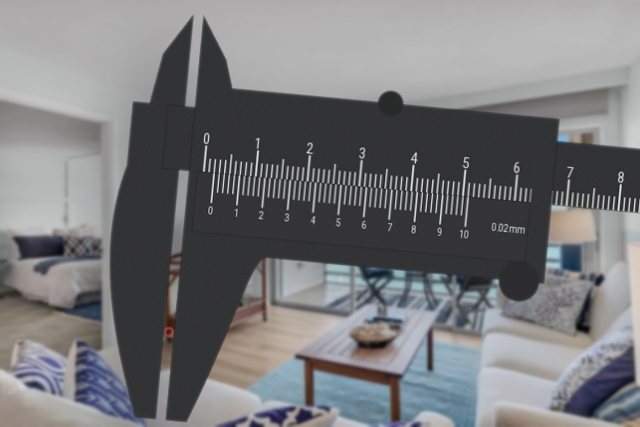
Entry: 2.0; mm
